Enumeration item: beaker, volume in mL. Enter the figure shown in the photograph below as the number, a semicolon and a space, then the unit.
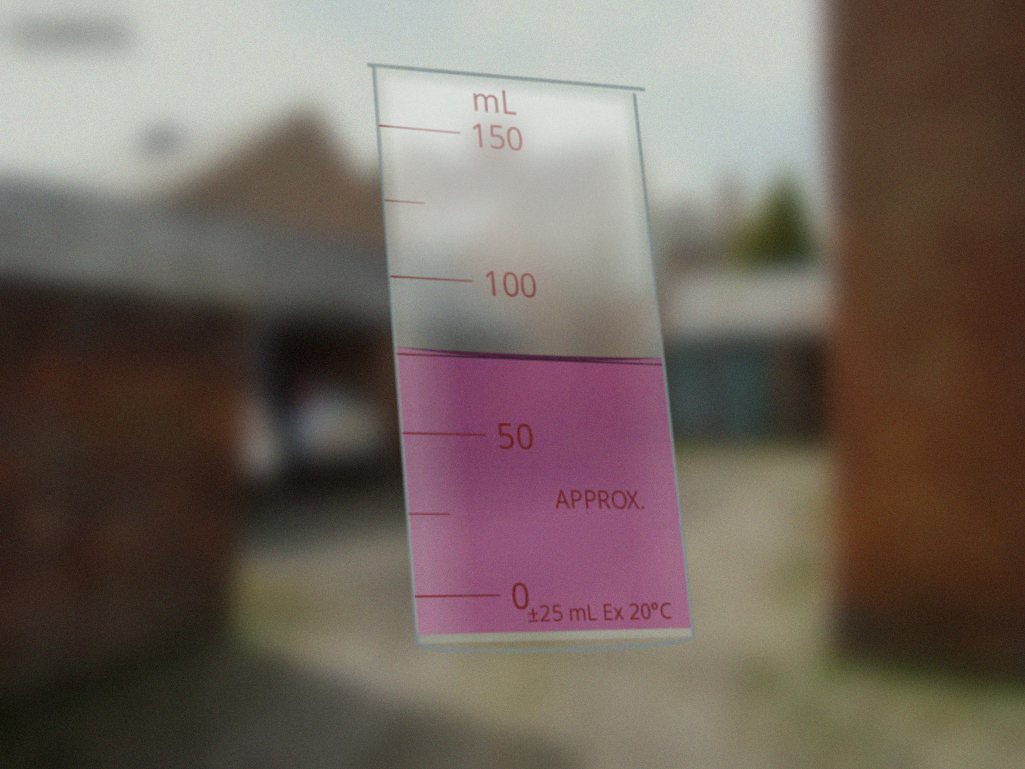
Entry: 75; mL
